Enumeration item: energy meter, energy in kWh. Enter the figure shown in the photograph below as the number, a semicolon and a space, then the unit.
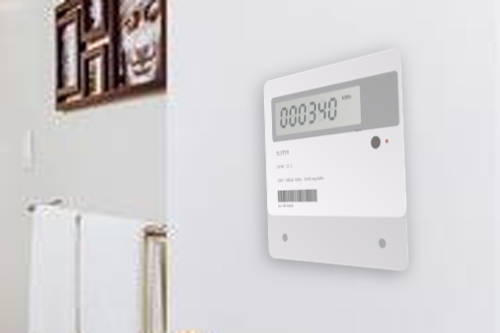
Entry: 340; kWh
